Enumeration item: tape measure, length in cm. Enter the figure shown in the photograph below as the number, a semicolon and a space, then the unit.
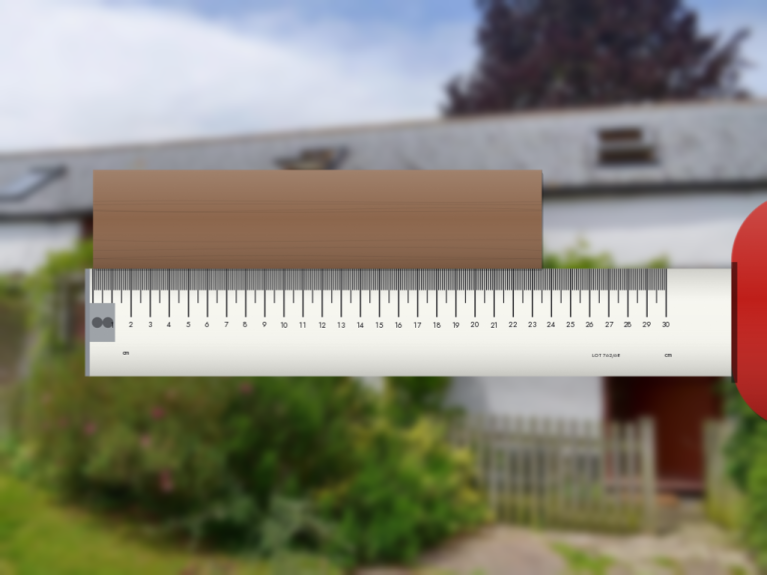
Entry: 23.5; cm
